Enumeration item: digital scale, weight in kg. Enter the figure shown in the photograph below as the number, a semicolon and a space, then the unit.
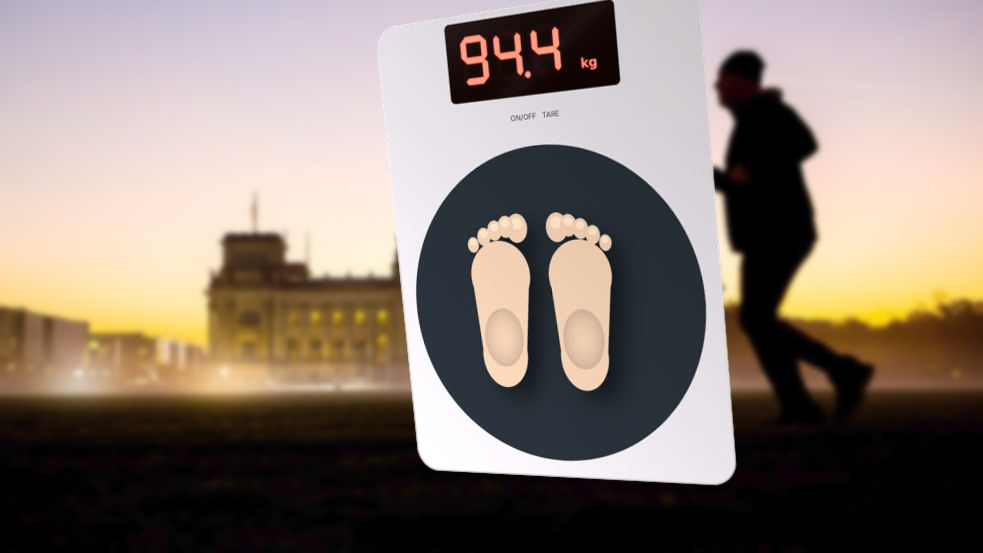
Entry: 94.4; kg
